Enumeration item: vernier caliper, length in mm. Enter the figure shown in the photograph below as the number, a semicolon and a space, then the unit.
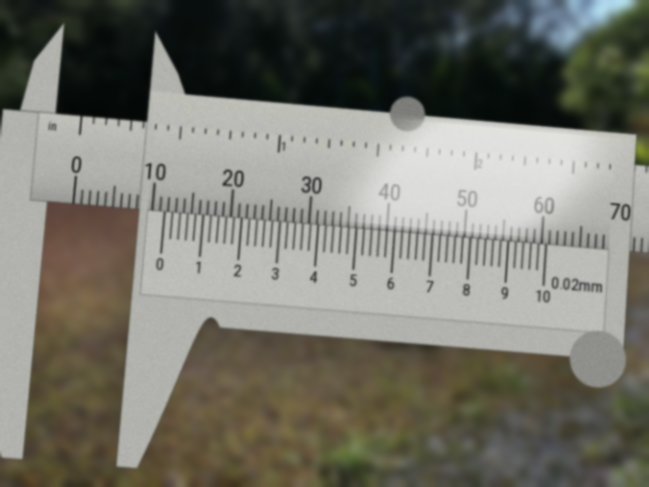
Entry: 11.6; mm
